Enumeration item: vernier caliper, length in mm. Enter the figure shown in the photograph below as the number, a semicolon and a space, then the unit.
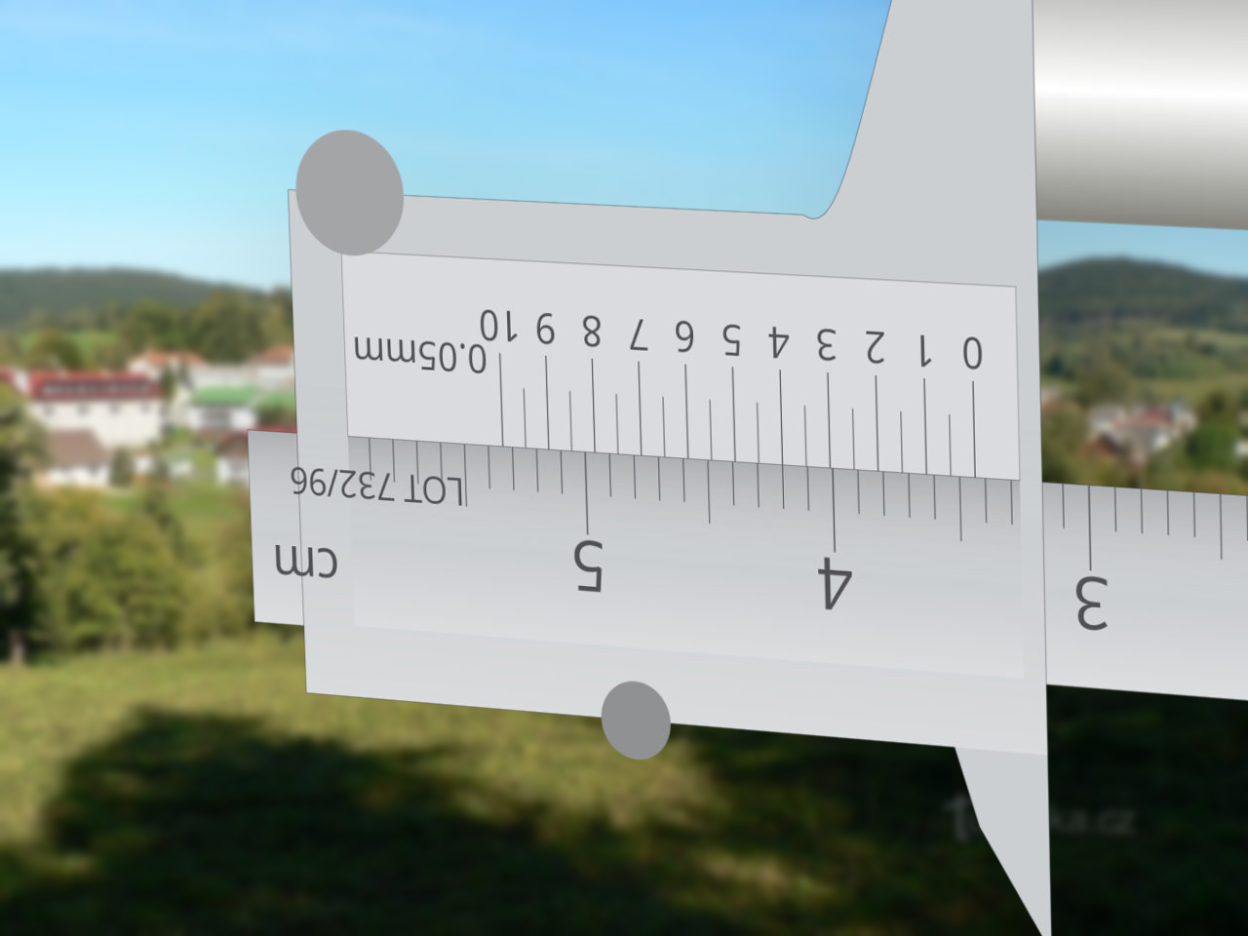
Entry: 34.40; mm
